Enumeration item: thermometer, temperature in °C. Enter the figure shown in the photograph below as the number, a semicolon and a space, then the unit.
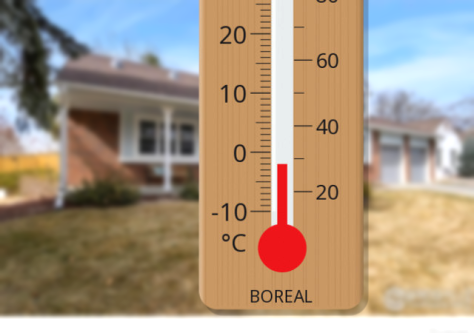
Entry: -2; °C
